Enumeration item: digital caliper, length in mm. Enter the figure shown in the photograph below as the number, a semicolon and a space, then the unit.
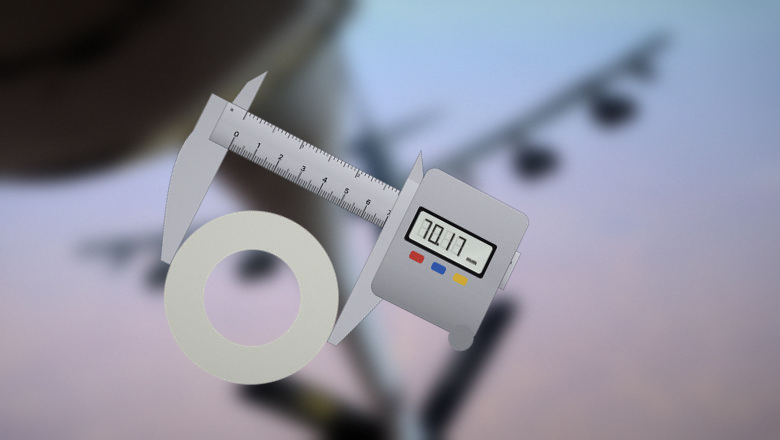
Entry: 70.17; mm
